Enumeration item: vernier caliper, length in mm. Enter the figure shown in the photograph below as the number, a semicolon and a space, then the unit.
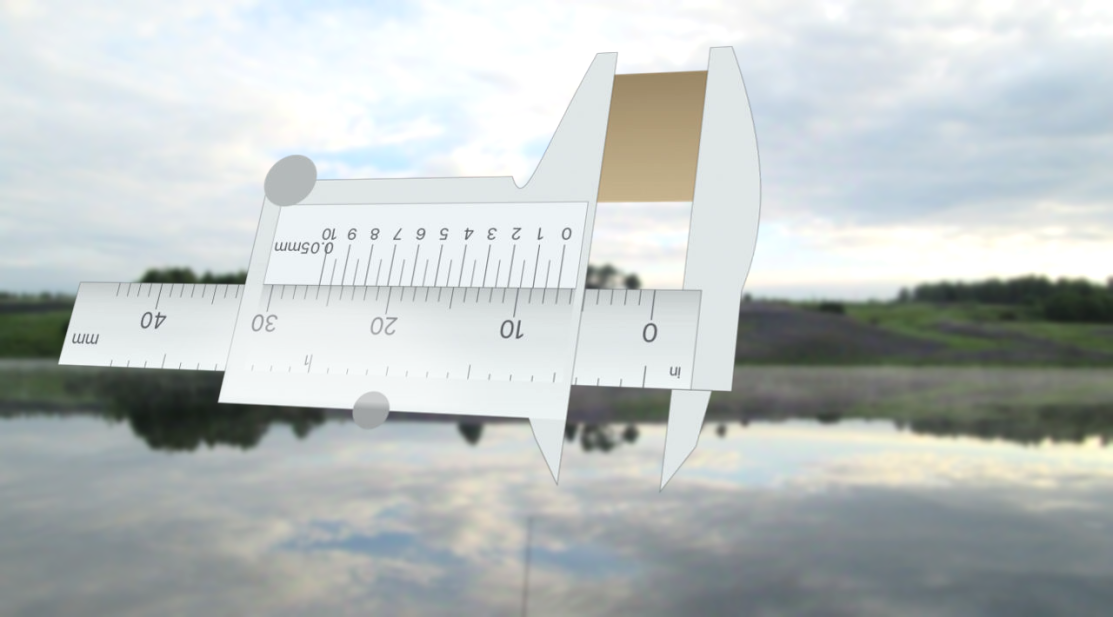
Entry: 7.0; mm
